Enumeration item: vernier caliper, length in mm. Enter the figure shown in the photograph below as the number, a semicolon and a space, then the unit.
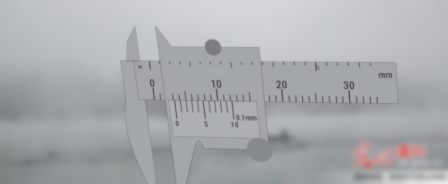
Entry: 3.2; mm
